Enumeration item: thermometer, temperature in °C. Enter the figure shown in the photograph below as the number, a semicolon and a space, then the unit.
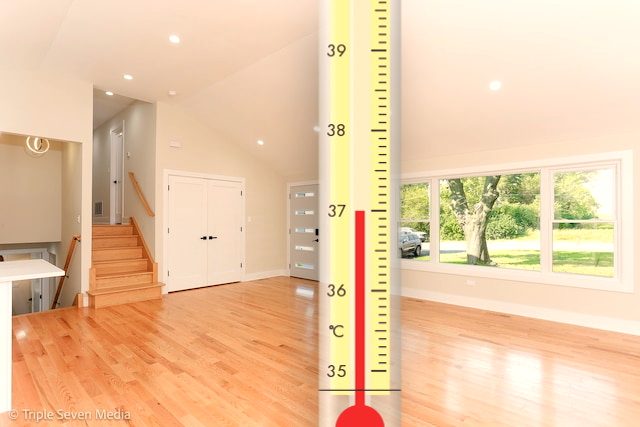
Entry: 37; °C
